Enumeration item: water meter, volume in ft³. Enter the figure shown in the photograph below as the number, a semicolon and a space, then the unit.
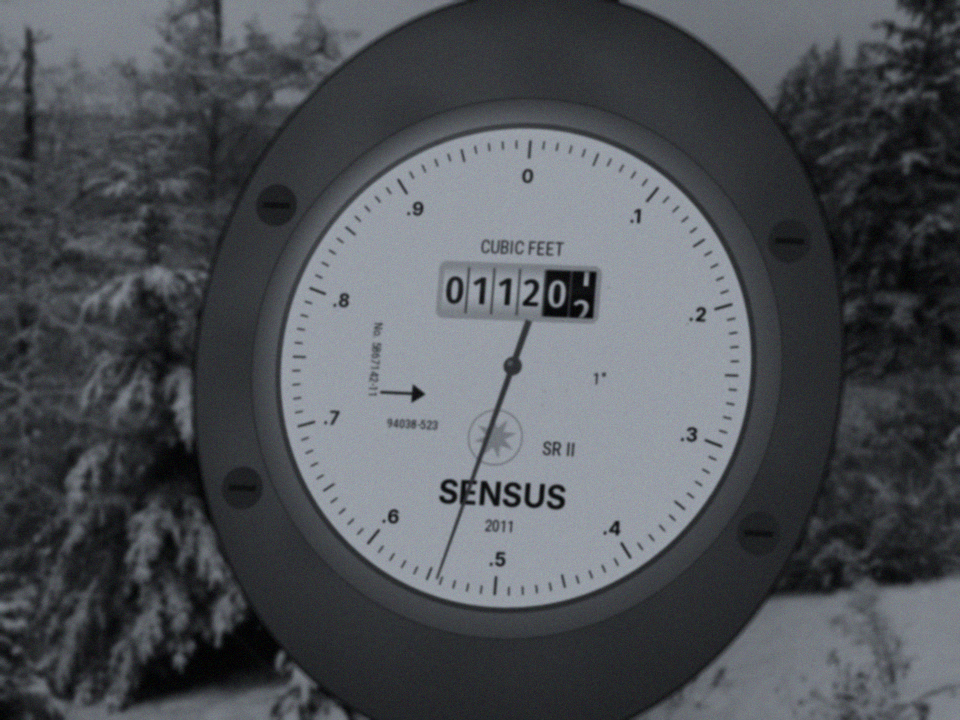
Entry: 11201.54; ft³
